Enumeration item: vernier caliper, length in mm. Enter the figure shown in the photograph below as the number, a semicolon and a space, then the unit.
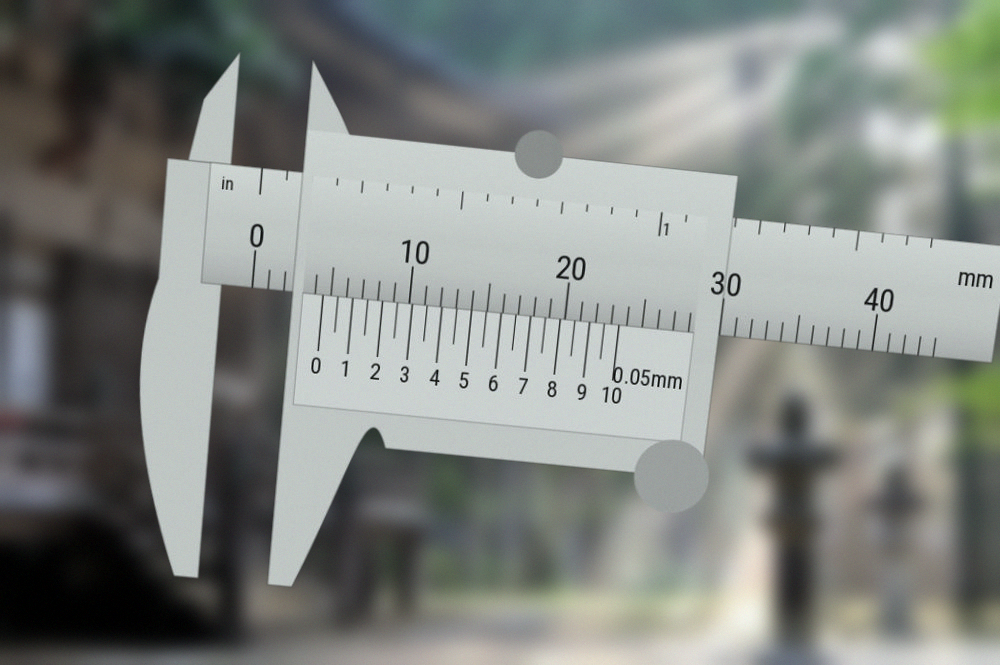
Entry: 4.5; mm
